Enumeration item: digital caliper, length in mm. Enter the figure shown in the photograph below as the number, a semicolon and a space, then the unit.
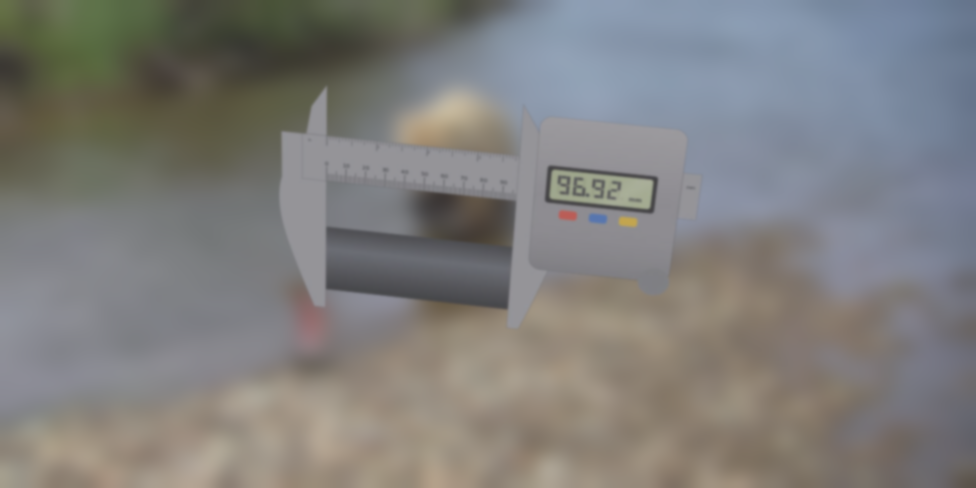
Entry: 96.92; mm
